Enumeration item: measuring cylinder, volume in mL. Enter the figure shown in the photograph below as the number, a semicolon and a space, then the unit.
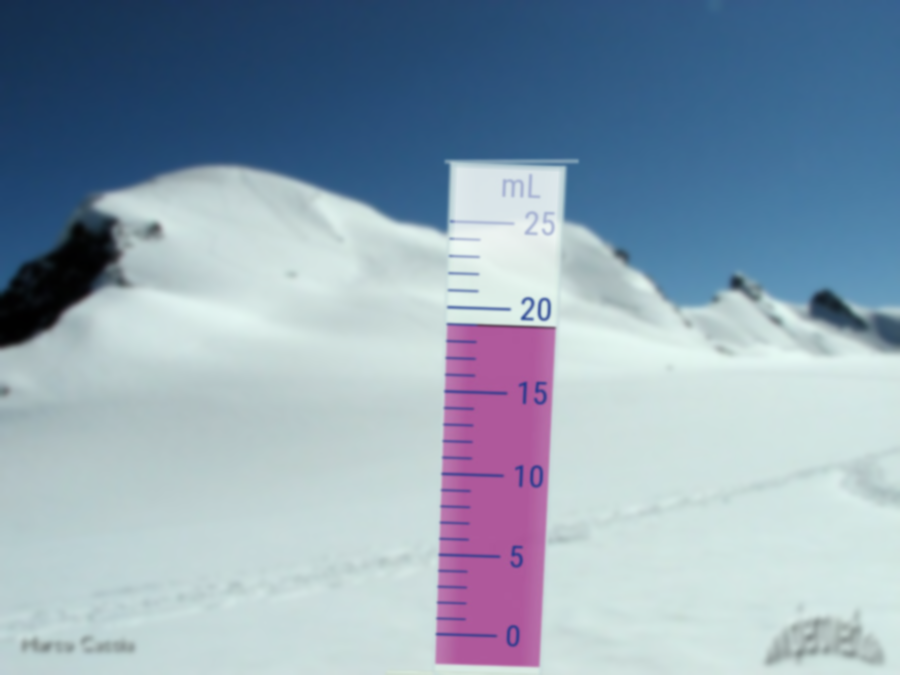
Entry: 19; mL
